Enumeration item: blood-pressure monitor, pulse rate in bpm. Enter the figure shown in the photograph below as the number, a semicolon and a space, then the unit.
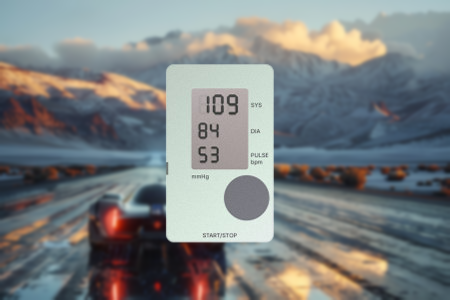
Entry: 53; bpm
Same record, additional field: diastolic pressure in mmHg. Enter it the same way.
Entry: 84; mmHg
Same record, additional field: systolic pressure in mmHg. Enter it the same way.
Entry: 109; mmHg
